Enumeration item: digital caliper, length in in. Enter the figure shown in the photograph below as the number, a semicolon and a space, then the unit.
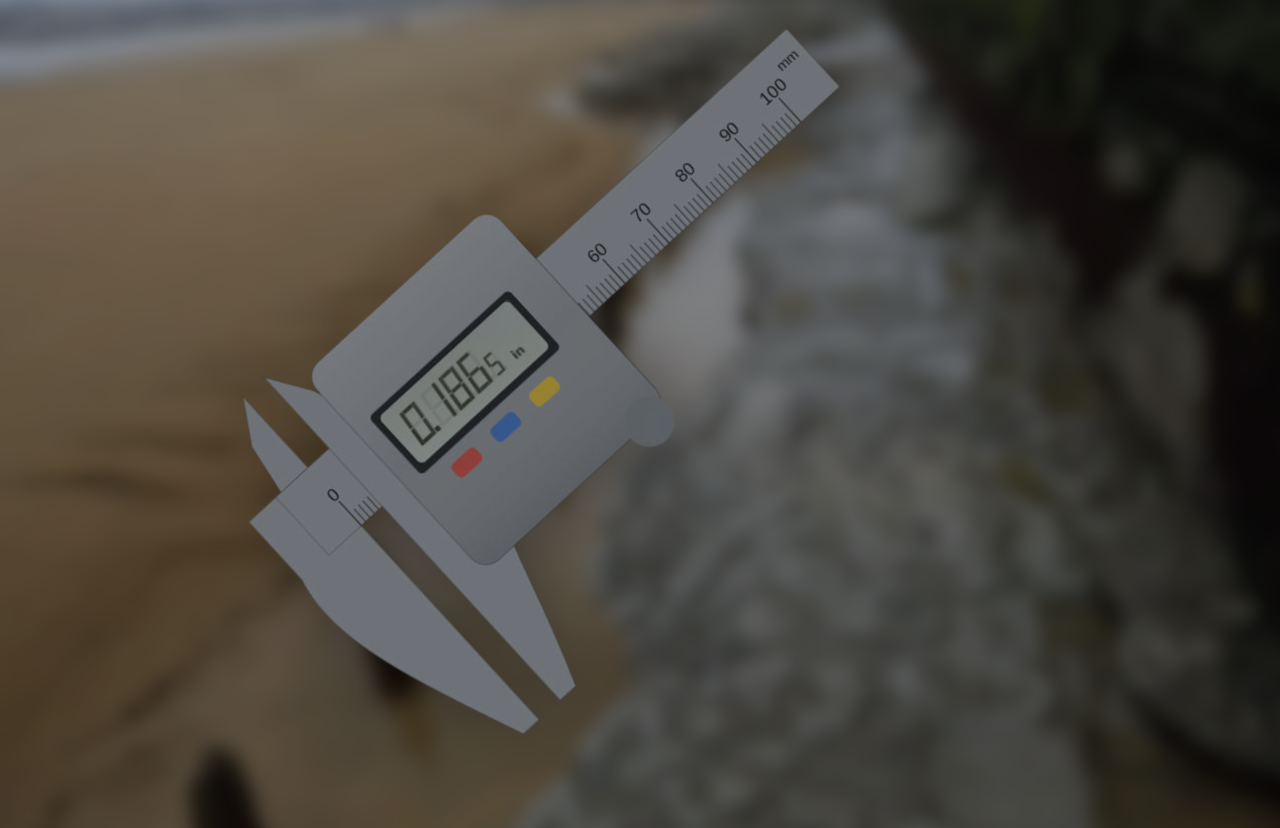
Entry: 0.1865; in
